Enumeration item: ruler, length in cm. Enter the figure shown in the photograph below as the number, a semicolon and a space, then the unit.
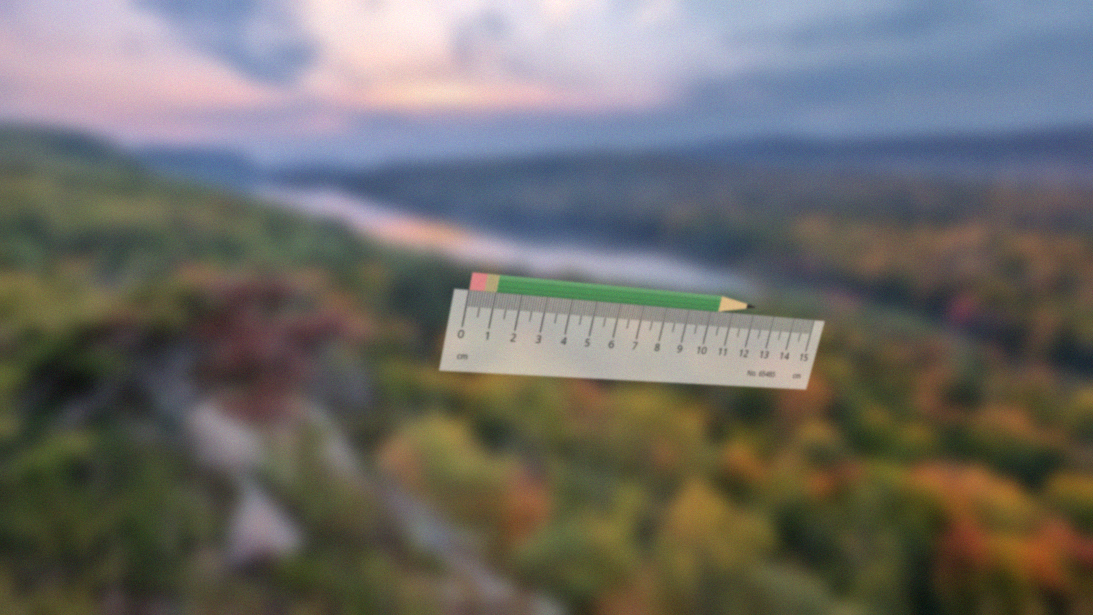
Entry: 12; cm
